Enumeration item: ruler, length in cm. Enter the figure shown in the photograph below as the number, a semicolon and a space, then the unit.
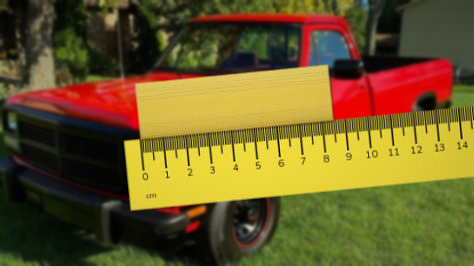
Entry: 8.5; cm
